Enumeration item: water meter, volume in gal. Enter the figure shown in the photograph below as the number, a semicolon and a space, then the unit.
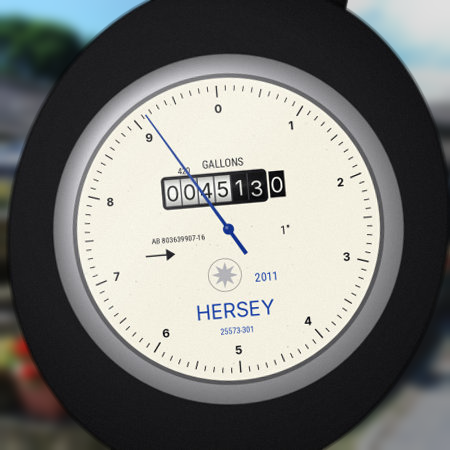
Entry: 45129.1; gal
